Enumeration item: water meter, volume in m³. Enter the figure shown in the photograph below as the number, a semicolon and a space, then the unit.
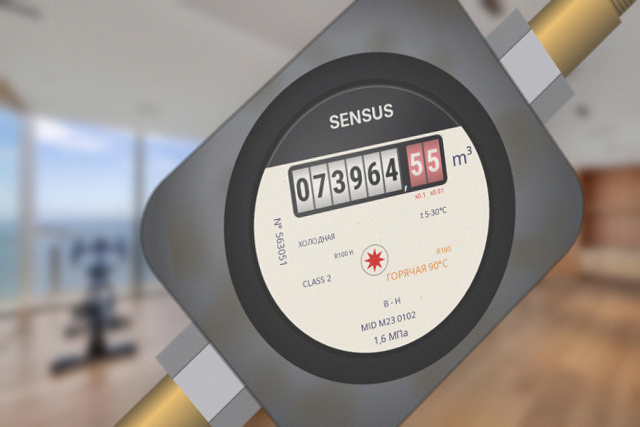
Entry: 73964.55; m³
